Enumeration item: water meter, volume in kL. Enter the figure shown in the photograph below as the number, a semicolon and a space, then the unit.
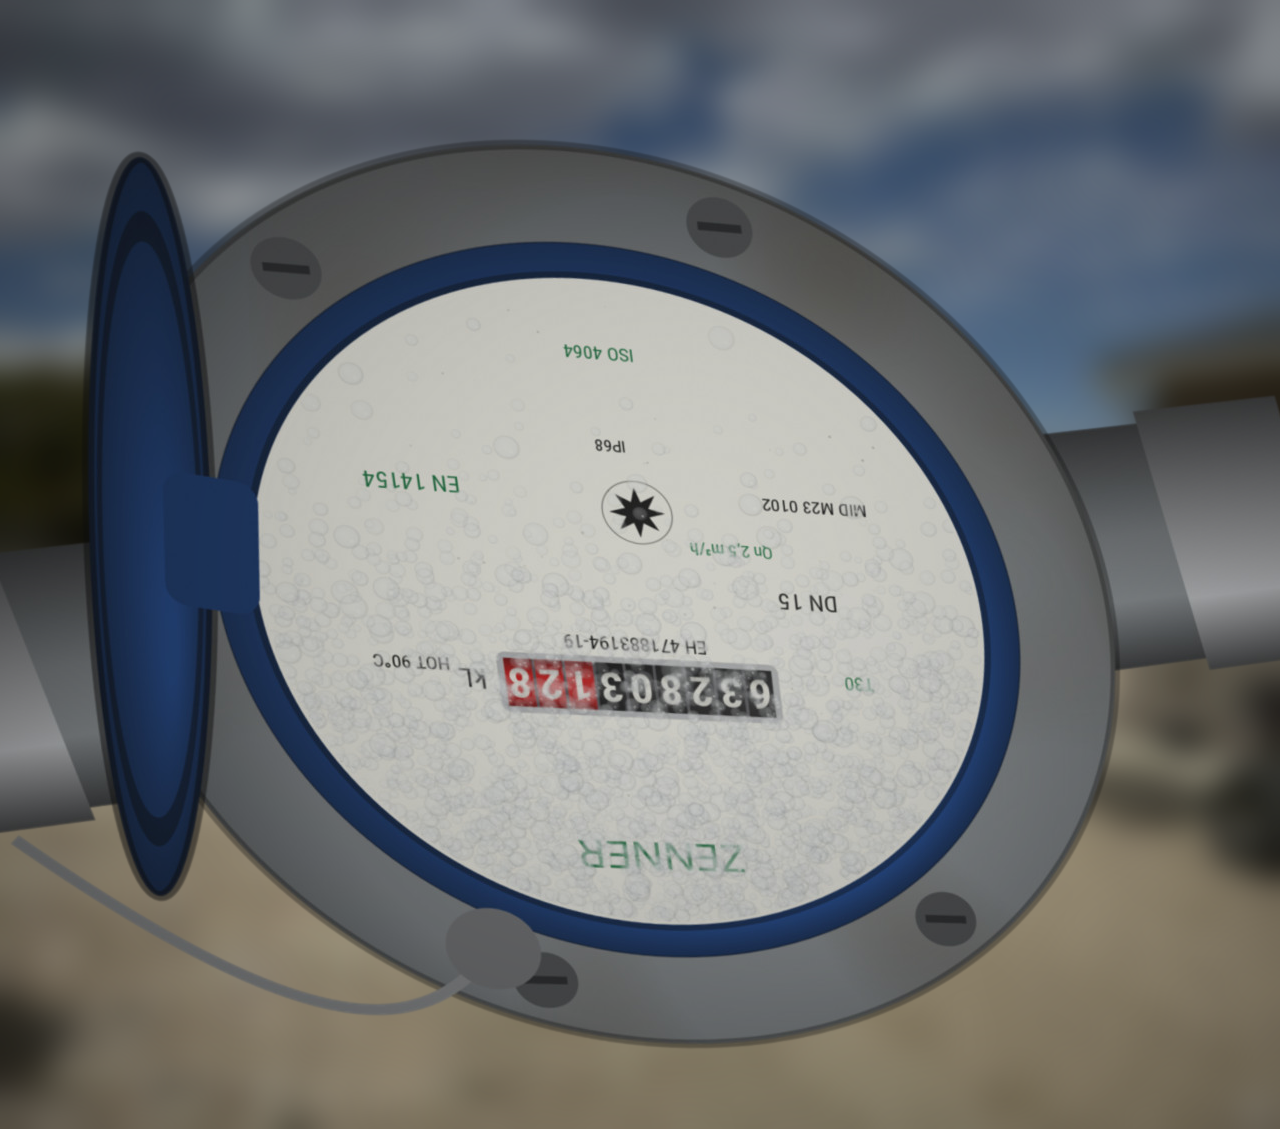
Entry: 632803.128; kL
